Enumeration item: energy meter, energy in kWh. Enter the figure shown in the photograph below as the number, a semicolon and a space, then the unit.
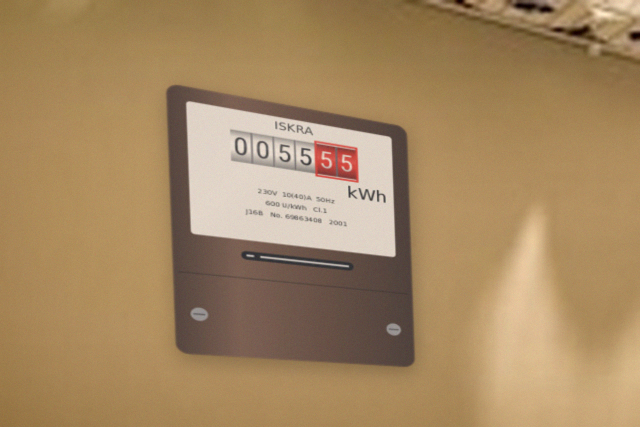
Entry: 55.55; kWh
